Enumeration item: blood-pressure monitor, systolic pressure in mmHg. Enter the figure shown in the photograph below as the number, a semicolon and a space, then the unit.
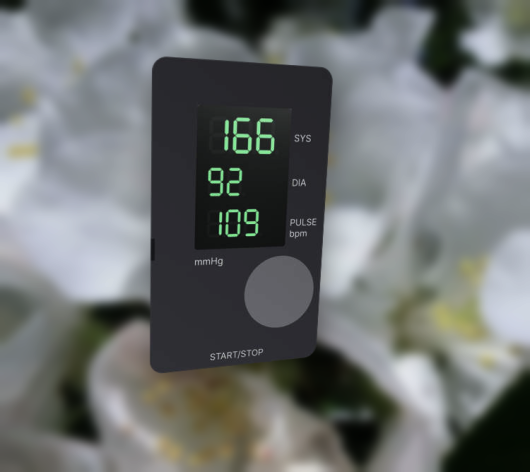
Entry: 166; mmHg
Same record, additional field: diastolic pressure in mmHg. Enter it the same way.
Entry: 92; mmHg
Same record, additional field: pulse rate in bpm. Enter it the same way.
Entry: 109; bpm
